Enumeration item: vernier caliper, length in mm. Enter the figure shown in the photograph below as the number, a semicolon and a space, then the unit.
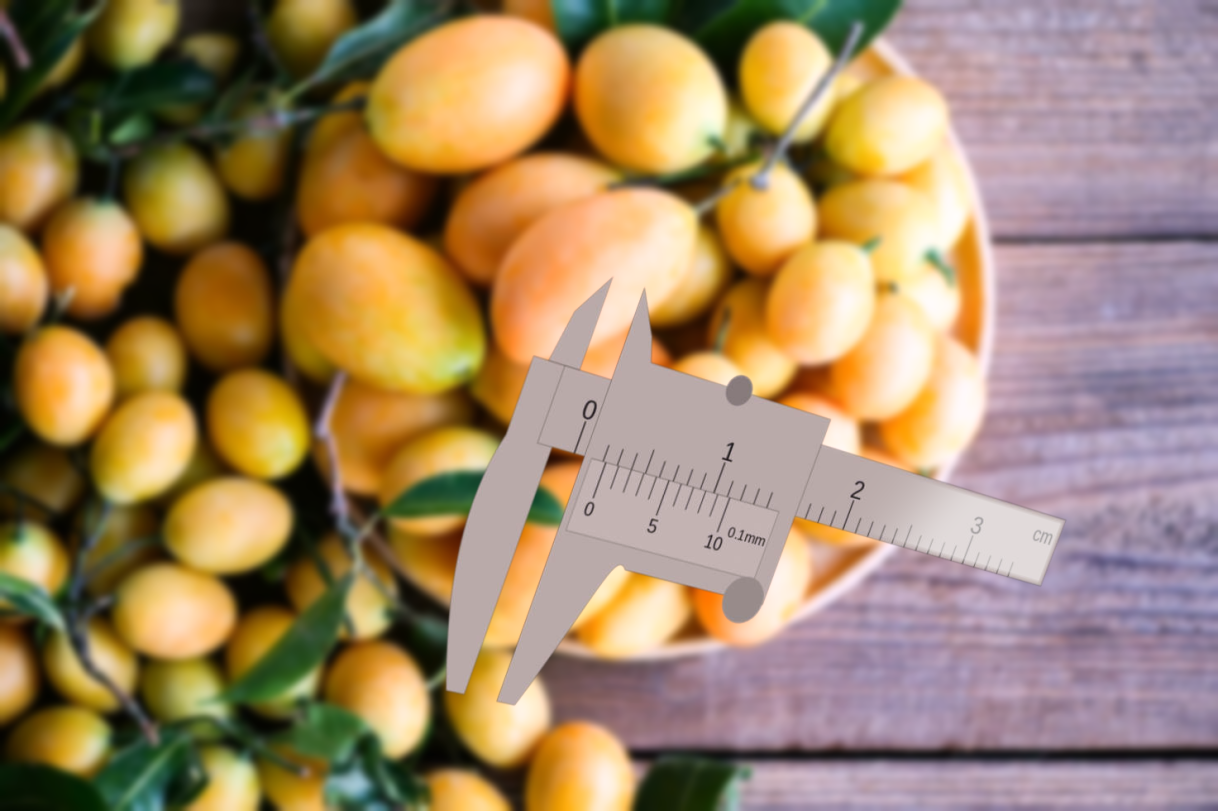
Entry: 2.2; mm
